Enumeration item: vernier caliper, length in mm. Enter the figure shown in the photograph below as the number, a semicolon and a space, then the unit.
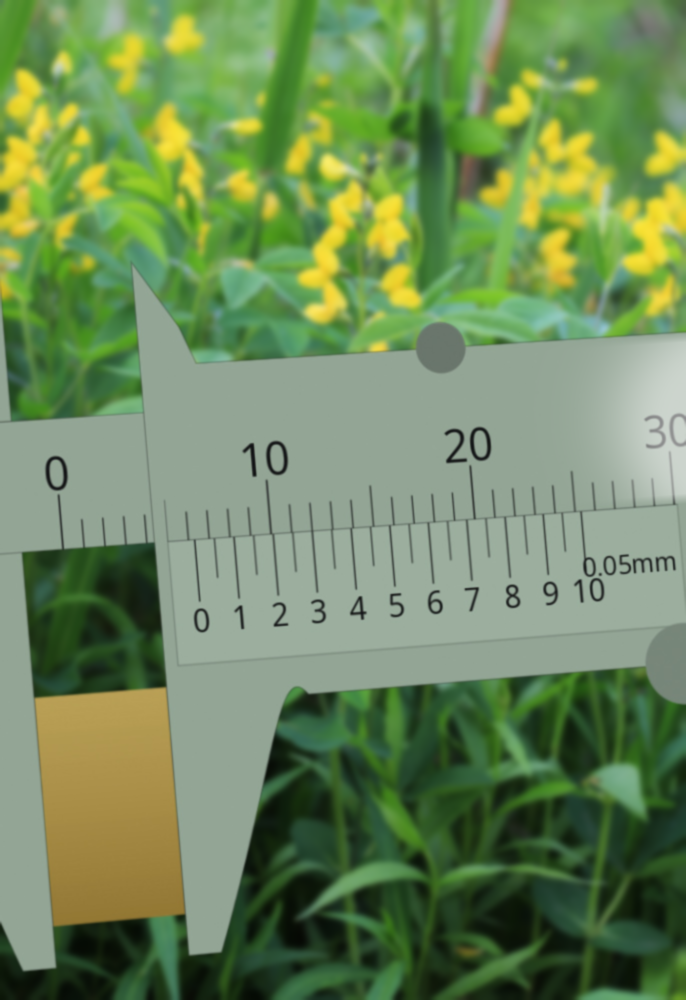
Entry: 6.3; mm
